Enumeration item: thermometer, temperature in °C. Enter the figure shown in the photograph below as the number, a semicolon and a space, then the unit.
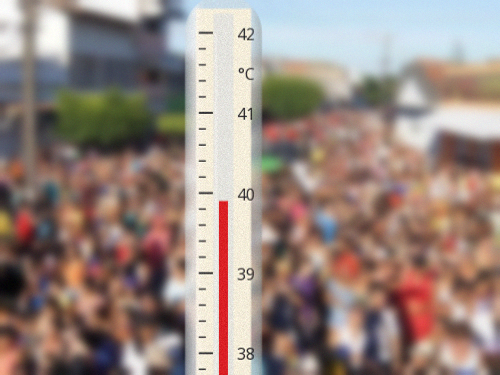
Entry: 39.9; °C
